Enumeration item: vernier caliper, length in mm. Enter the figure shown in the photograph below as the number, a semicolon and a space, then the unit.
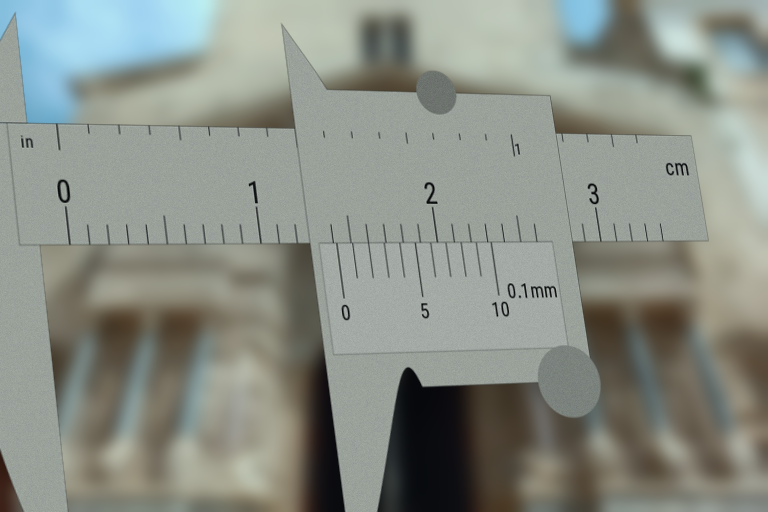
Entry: 14.2; mm
